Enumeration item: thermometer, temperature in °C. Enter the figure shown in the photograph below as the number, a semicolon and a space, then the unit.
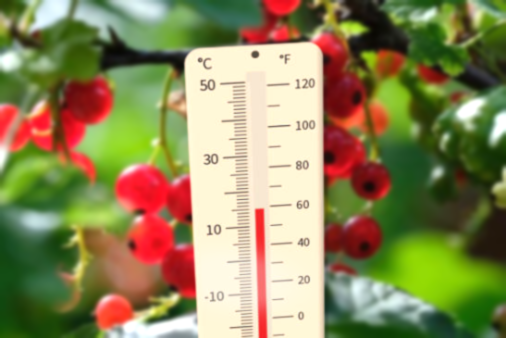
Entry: 15; °C
